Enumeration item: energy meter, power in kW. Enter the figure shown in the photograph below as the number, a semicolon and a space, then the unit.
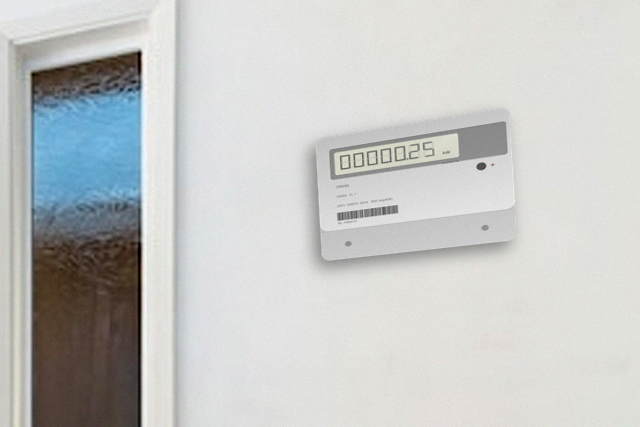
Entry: 0.25; kW
